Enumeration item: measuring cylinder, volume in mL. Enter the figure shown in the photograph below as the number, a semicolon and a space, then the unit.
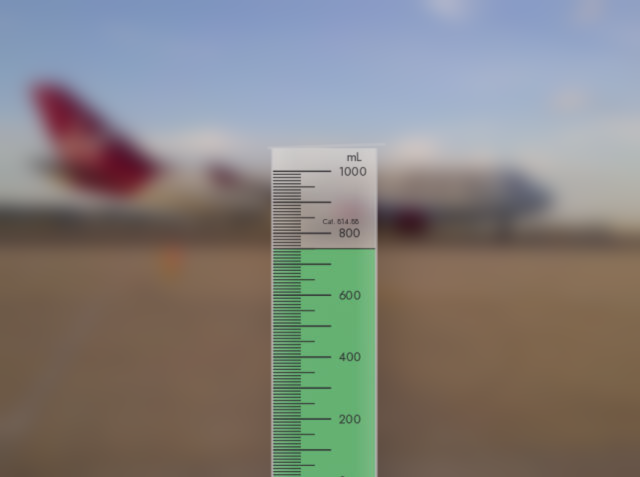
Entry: 750; mL
